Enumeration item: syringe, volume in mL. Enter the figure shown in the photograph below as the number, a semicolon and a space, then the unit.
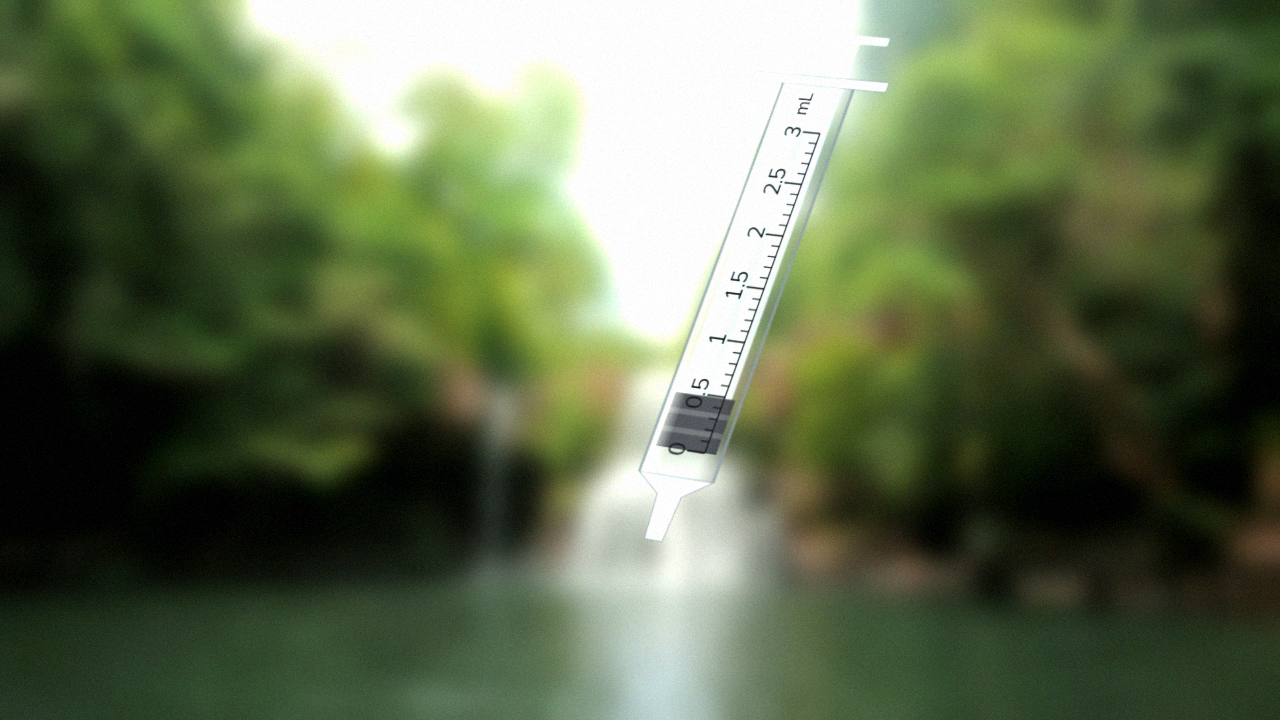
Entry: 0; mL
